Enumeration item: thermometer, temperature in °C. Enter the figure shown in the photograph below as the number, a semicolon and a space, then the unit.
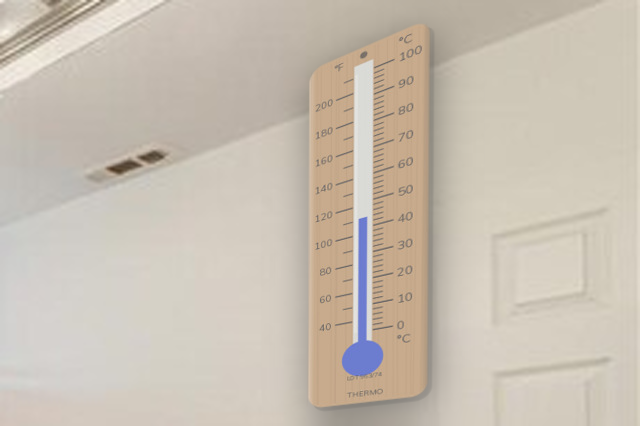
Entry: 44; °C
